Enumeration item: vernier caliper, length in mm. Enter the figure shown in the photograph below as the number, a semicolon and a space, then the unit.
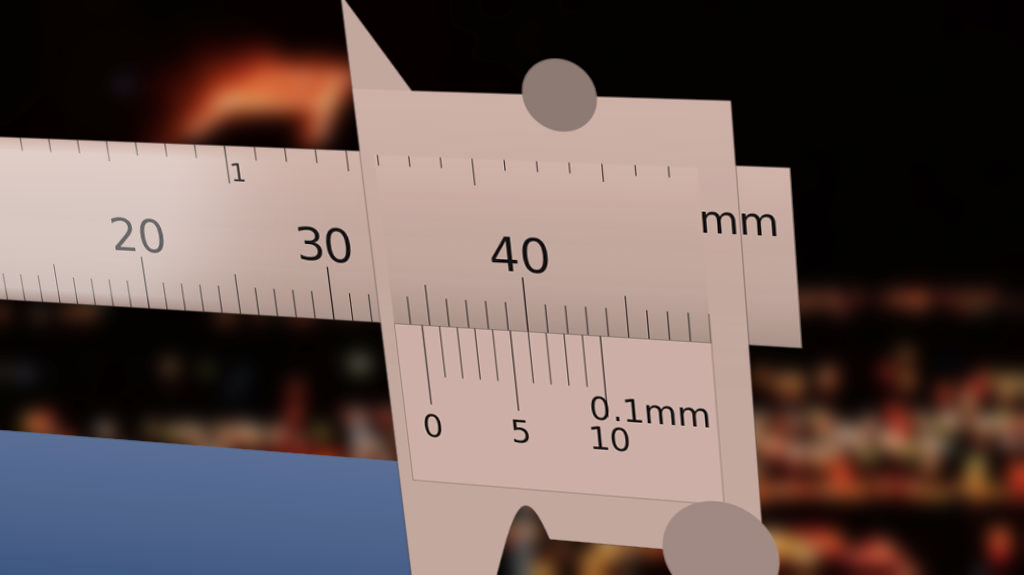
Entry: 34.6; mm
